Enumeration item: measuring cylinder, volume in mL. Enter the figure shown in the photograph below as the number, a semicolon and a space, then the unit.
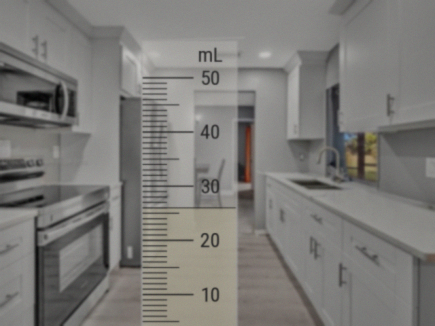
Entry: 26; mL
